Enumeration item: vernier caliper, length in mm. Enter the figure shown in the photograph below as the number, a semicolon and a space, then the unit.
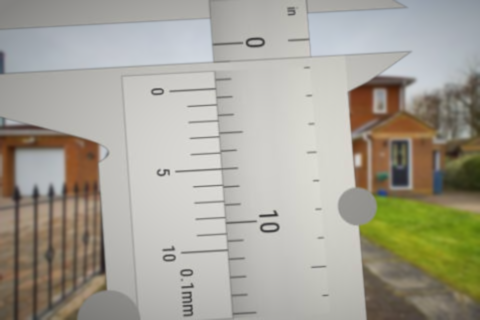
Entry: 2.5; mm
